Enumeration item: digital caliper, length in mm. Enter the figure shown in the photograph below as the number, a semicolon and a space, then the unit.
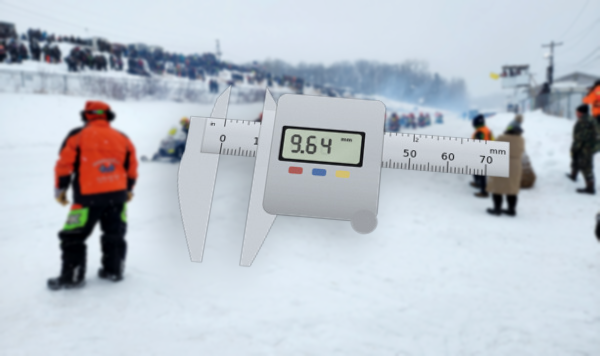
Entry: 9.64; mm
